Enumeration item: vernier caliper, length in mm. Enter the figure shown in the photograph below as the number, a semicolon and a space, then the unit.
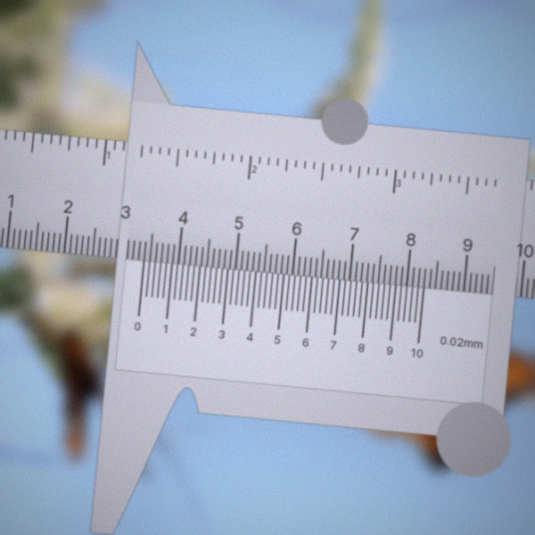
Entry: 34.0; mm
